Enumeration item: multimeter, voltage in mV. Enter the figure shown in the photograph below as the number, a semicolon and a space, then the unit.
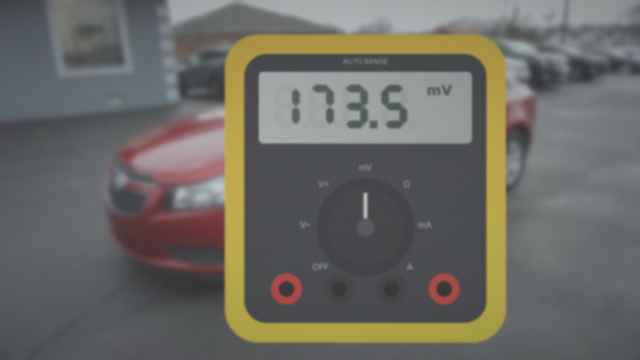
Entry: 173.5; mV
